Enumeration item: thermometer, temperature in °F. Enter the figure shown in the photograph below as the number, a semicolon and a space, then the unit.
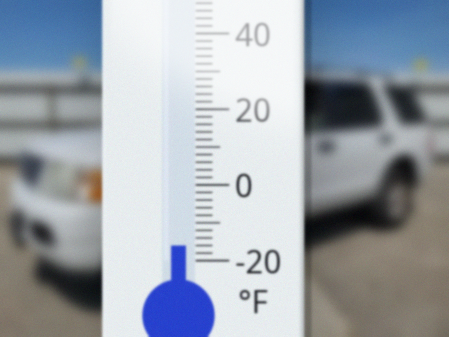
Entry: -16; °F
